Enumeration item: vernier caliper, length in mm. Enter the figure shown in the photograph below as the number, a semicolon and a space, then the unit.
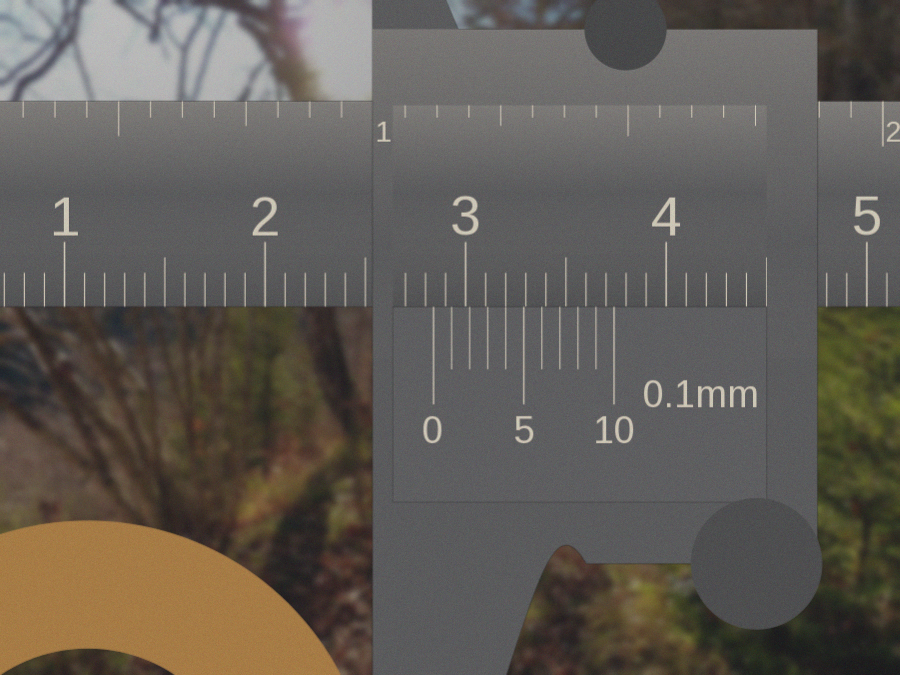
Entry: 28.4; mm
